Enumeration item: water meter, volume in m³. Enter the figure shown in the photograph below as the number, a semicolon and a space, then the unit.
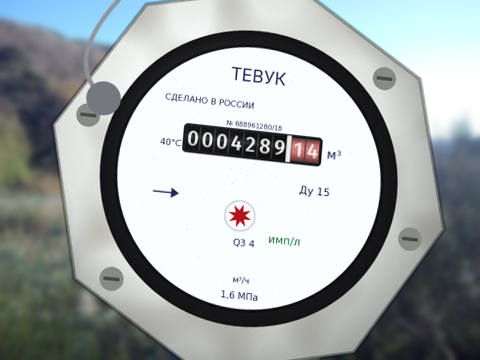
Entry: 4289.14; m³
